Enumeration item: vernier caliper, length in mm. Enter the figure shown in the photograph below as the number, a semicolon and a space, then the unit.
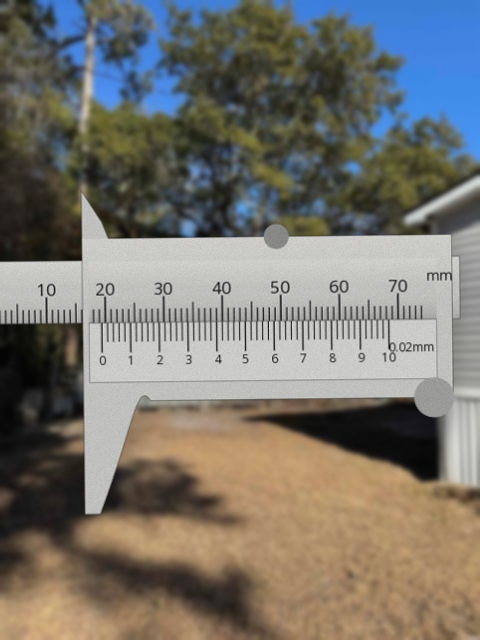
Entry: 19.4; mm
